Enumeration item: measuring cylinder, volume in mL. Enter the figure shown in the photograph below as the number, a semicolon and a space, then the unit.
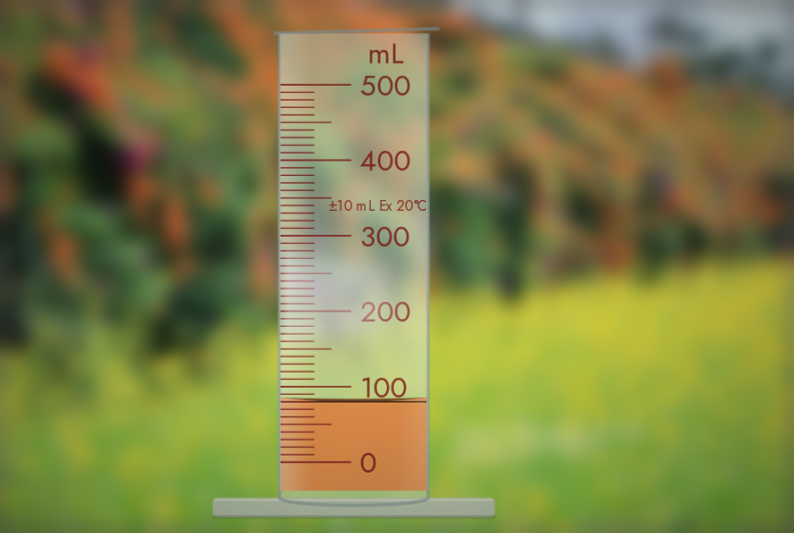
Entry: 80; mL
